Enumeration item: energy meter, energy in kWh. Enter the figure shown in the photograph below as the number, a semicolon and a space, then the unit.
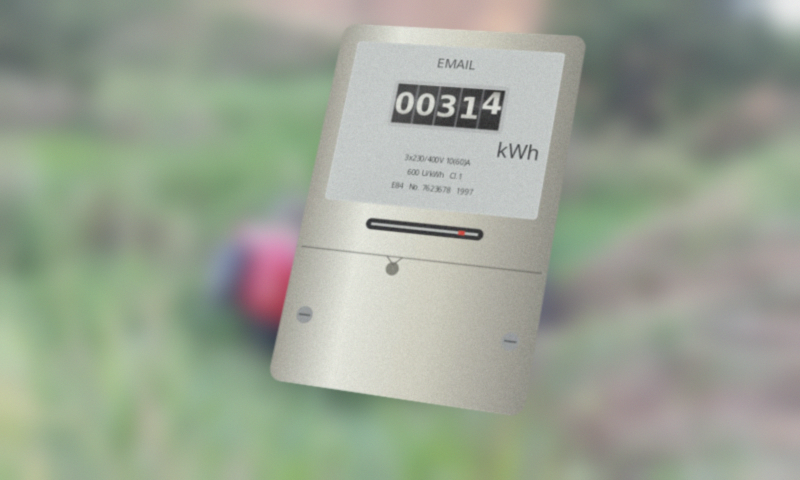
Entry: 314; kWh
